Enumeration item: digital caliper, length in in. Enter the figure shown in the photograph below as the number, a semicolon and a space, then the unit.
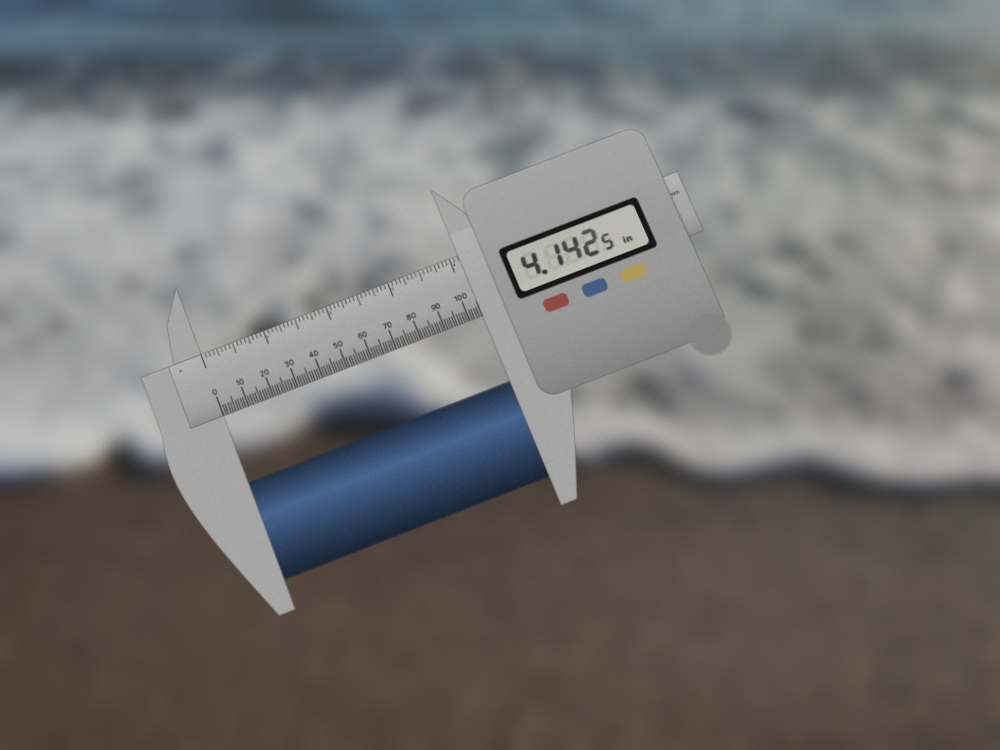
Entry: 4.1425; in
